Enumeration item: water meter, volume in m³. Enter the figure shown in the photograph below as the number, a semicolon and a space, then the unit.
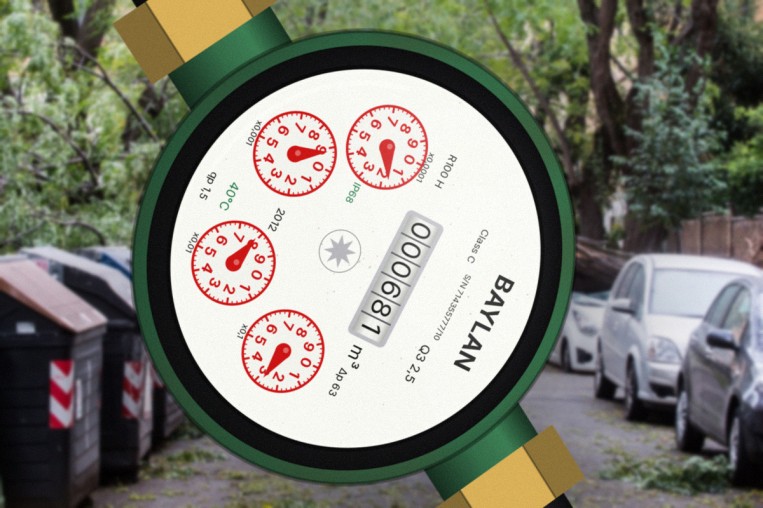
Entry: 681.2791; m³
